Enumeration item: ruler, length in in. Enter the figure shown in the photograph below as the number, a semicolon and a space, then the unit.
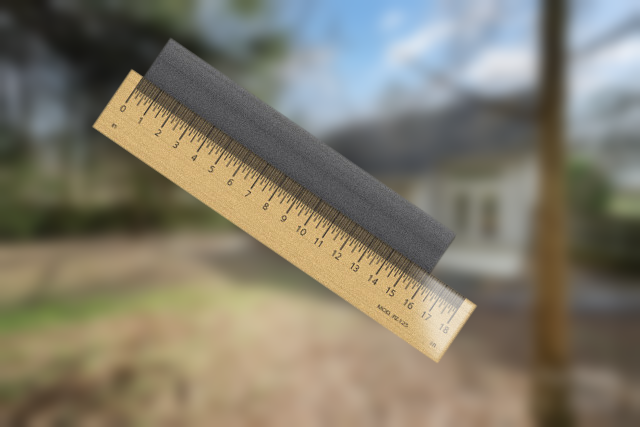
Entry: 16; in
